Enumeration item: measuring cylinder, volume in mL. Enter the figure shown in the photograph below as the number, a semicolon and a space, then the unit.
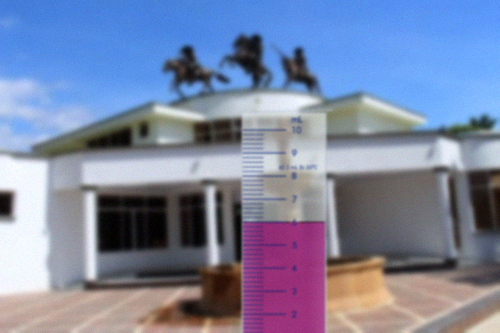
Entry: 6; mL
